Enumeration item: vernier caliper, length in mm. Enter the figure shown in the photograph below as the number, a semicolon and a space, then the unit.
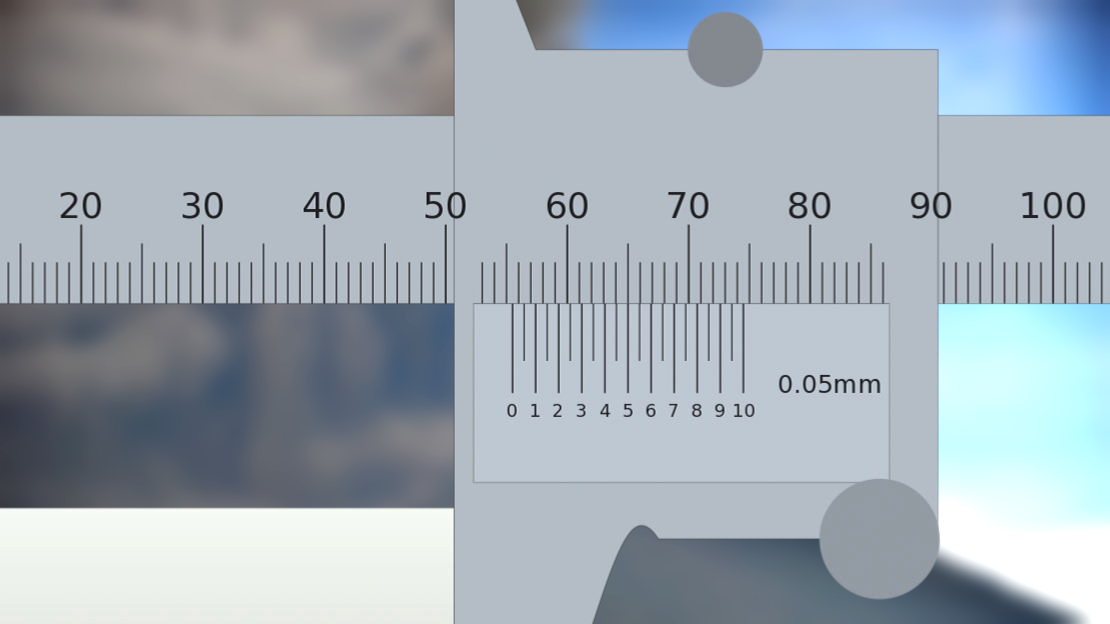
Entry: 55.5; mm
